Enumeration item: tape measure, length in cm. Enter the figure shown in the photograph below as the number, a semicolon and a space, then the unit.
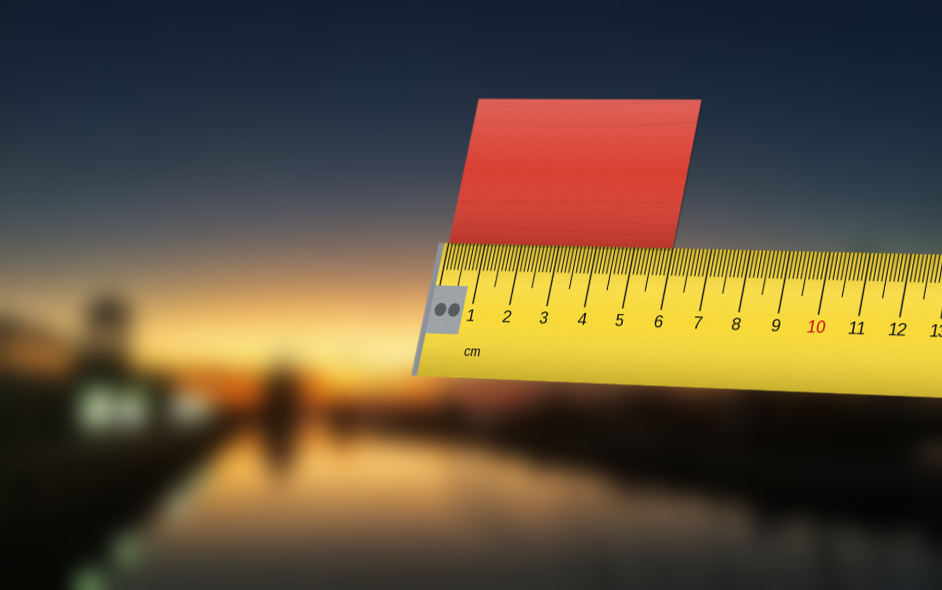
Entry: 6; cm
